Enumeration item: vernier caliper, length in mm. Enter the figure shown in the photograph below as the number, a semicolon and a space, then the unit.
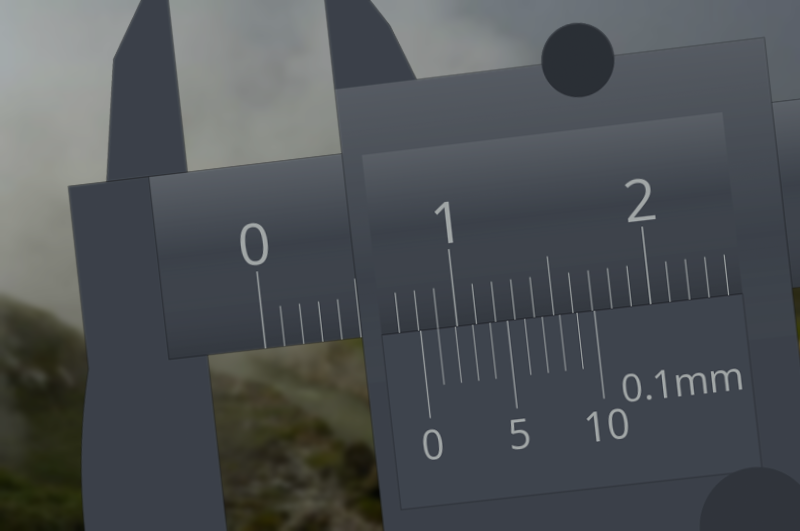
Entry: 8.1; mm
